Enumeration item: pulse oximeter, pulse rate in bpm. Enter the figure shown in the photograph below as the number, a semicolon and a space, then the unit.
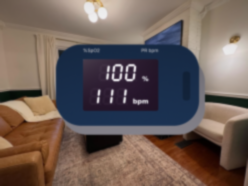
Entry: 111; bpm
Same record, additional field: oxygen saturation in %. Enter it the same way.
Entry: 100; %
